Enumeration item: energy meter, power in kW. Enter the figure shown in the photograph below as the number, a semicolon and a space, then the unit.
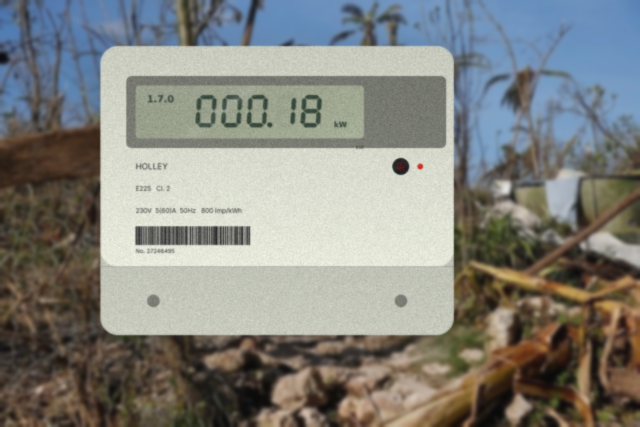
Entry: 0.18; kW
